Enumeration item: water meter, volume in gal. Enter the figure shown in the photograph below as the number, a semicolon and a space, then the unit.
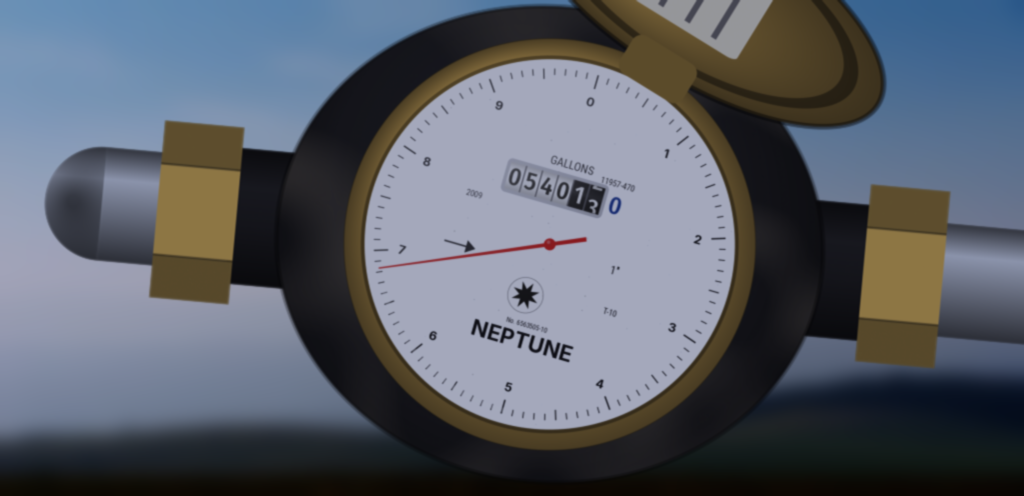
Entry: 540126.8; gal
